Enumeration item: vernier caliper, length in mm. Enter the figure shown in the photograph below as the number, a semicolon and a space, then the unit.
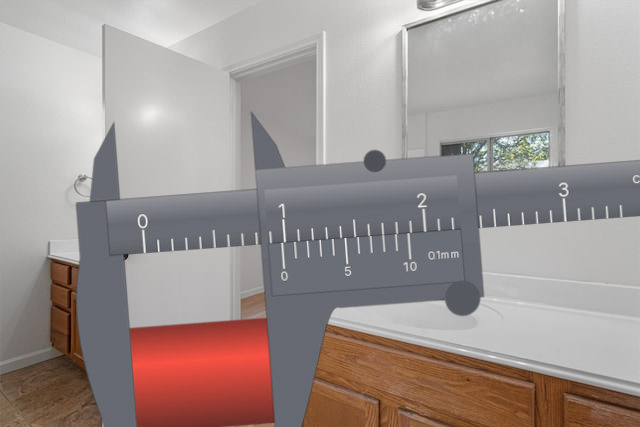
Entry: 9.8; mm
